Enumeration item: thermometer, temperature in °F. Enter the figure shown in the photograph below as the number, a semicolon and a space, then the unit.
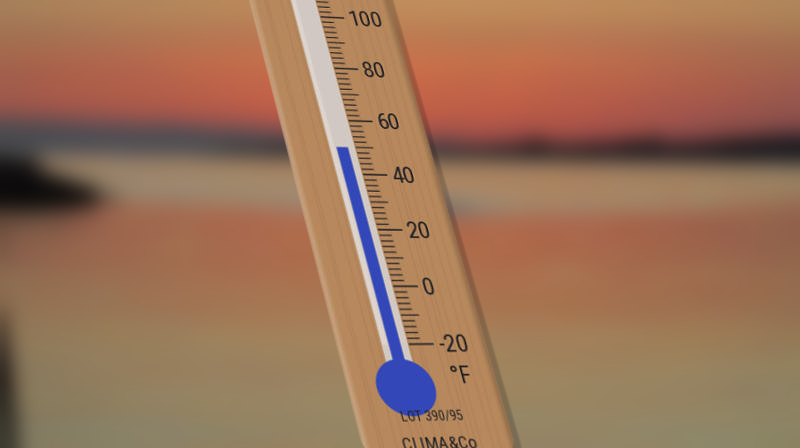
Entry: 50; °F
